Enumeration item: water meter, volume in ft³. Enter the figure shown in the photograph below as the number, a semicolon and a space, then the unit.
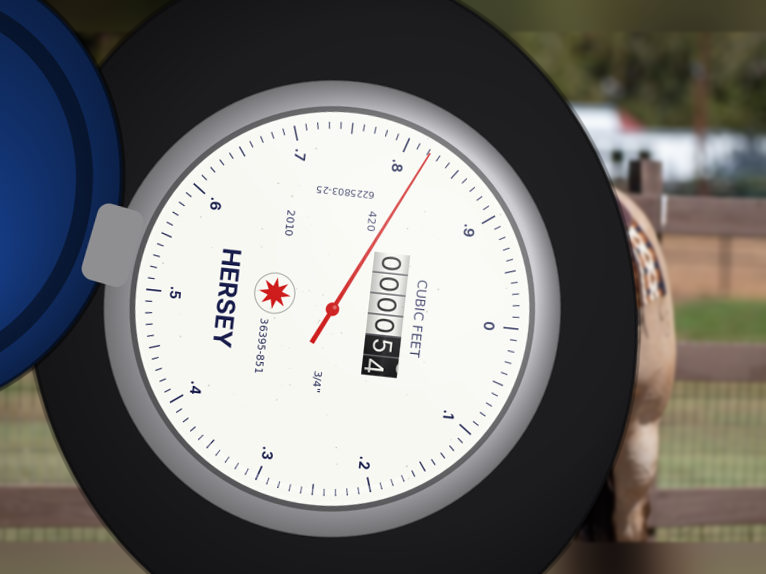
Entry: 53.82; ft³
